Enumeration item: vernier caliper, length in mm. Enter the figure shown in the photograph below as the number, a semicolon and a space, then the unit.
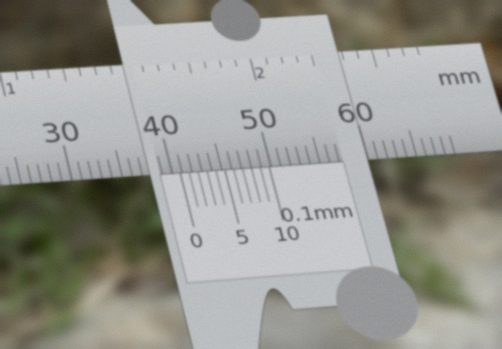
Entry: 40.8; mm
